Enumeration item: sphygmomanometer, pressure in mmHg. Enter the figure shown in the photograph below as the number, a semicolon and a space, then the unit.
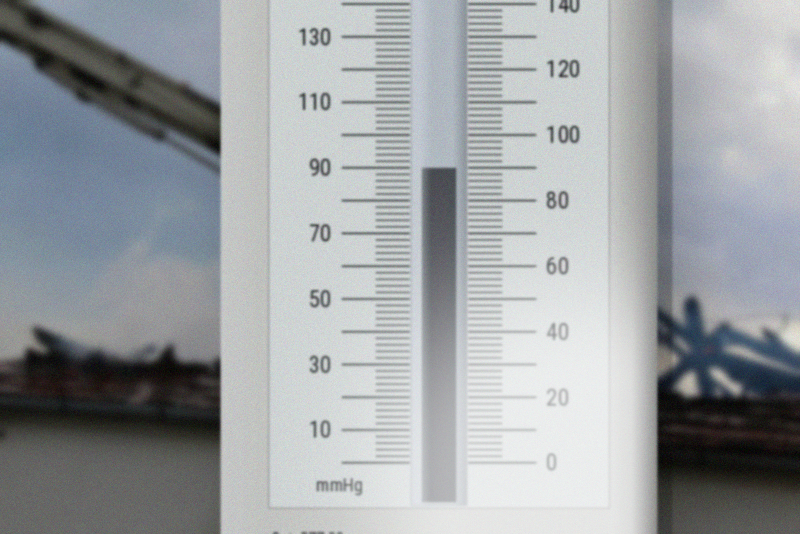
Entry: 90; mmHg
